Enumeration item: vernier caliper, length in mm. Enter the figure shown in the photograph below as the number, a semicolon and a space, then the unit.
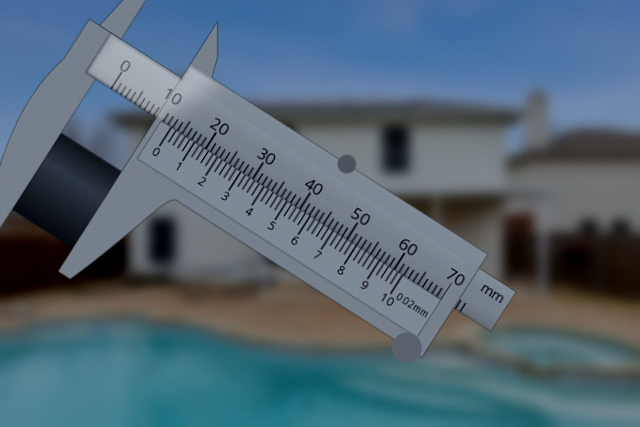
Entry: 12.8; mm
